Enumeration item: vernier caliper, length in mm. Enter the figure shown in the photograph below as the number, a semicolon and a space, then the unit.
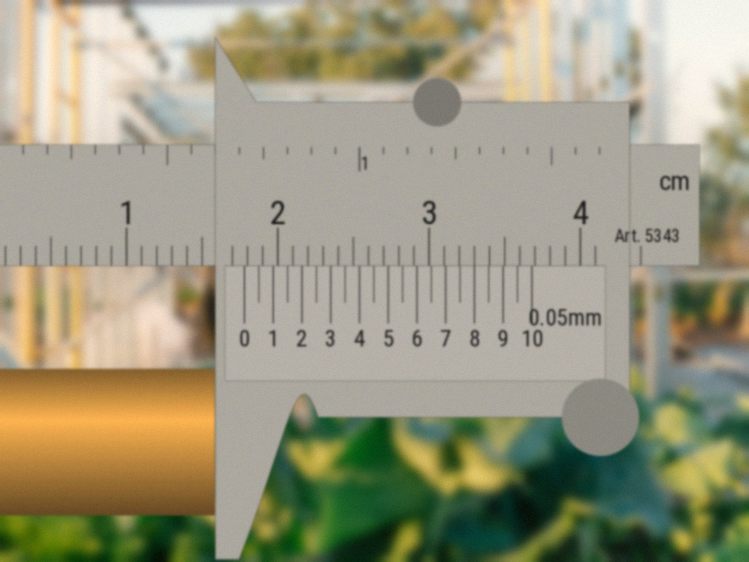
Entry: 17.8; mm
